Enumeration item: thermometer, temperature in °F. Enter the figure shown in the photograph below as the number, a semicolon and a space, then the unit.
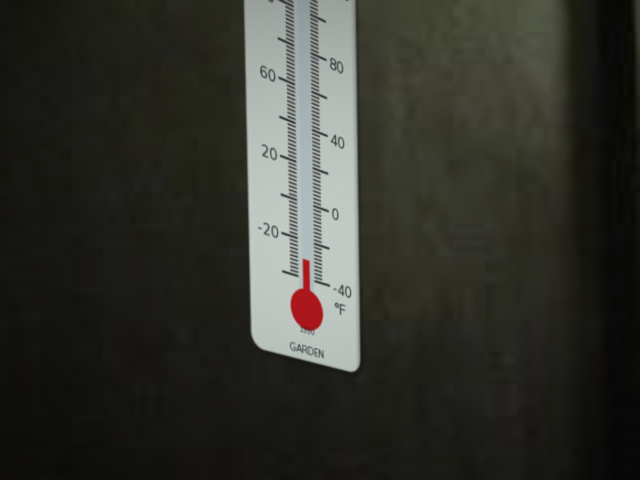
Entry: -30; °F
